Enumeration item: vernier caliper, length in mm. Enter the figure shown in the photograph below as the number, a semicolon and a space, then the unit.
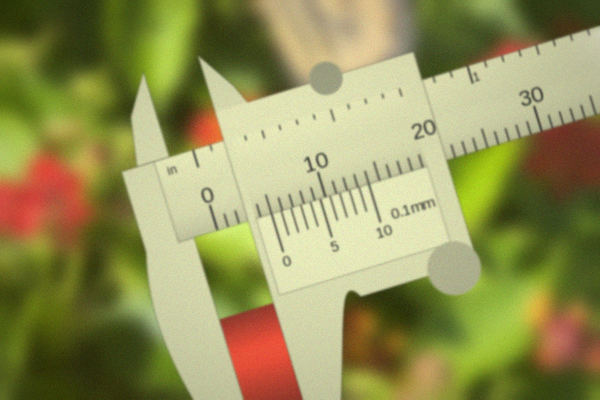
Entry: 5.0; mm
